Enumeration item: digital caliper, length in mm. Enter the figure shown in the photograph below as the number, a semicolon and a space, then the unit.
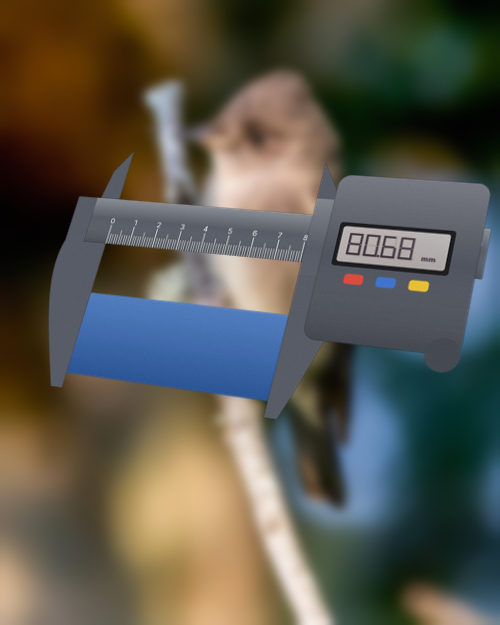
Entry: 80.68; mm
